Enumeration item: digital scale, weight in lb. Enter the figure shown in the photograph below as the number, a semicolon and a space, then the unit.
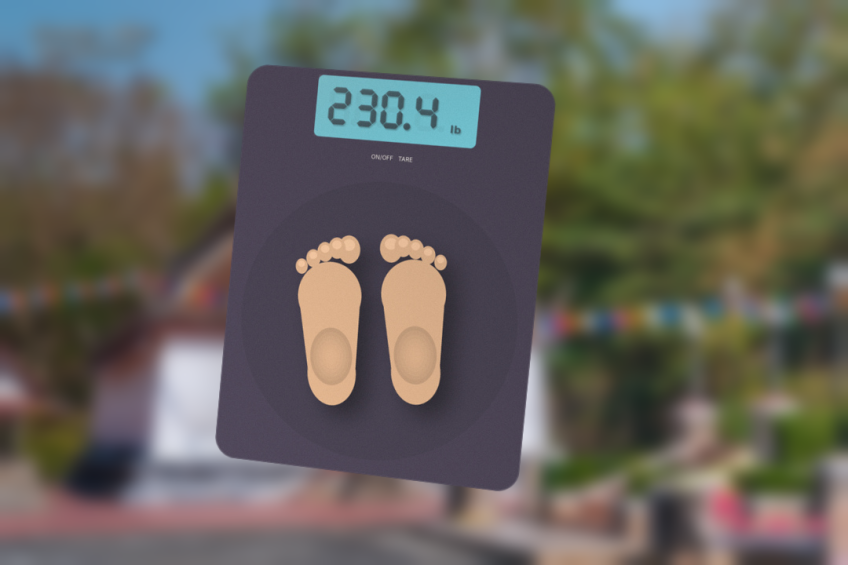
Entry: 230.4; lb
